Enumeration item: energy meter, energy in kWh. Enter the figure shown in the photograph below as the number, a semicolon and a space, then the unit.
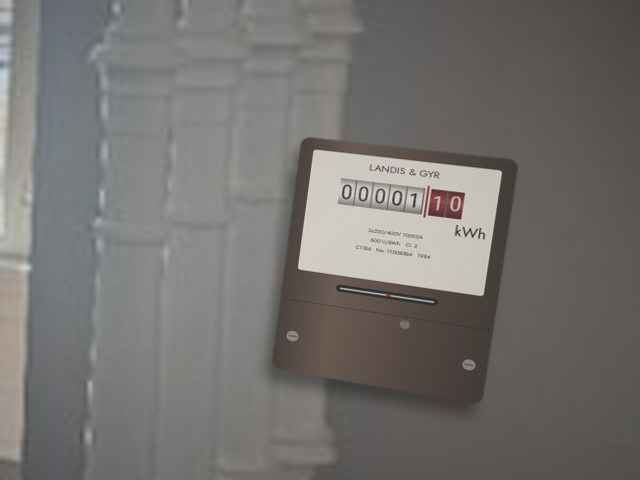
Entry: 1.10; kWh
